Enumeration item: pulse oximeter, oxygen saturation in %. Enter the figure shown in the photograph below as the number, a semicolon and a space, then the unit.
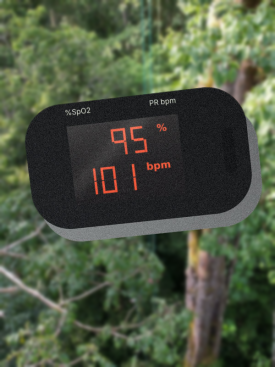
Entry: 95; %
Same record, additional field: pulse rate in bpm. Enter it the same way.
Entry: 101; bpm
